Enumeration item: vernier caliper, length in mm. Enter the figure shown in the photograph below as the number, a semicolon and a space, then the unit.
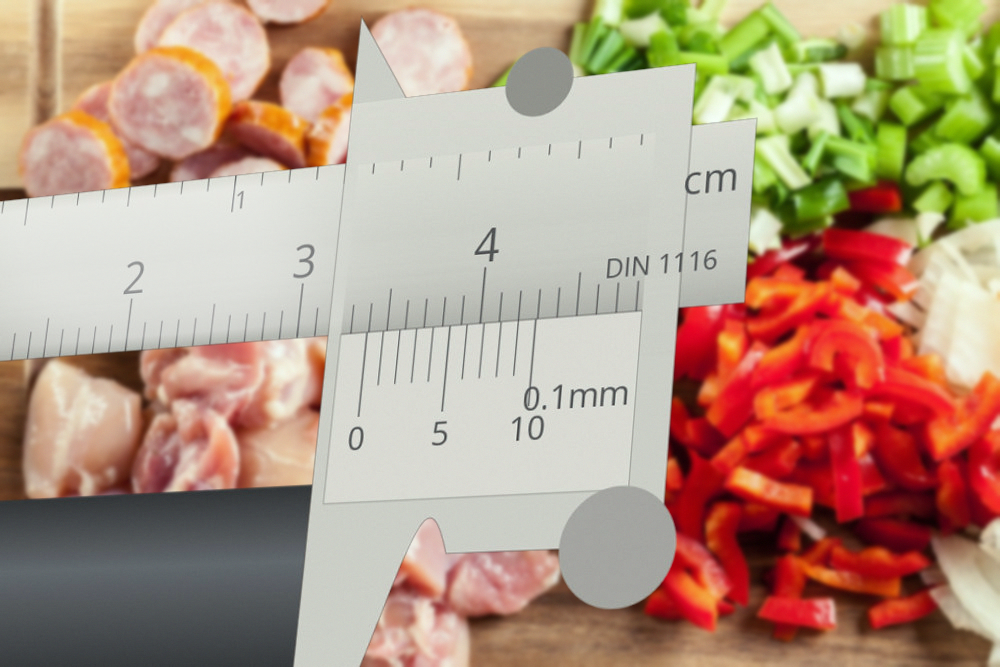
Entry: 33.9; mm
